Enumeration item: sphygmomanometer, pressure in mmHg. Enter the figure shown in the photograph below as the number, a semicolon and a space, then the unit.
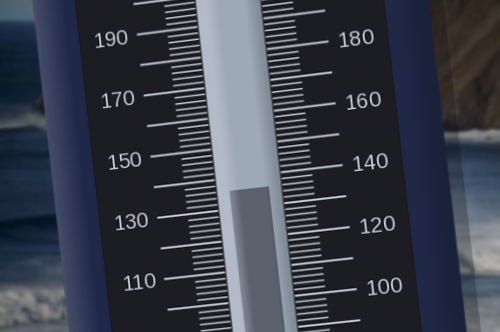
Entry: 136; mmHg
